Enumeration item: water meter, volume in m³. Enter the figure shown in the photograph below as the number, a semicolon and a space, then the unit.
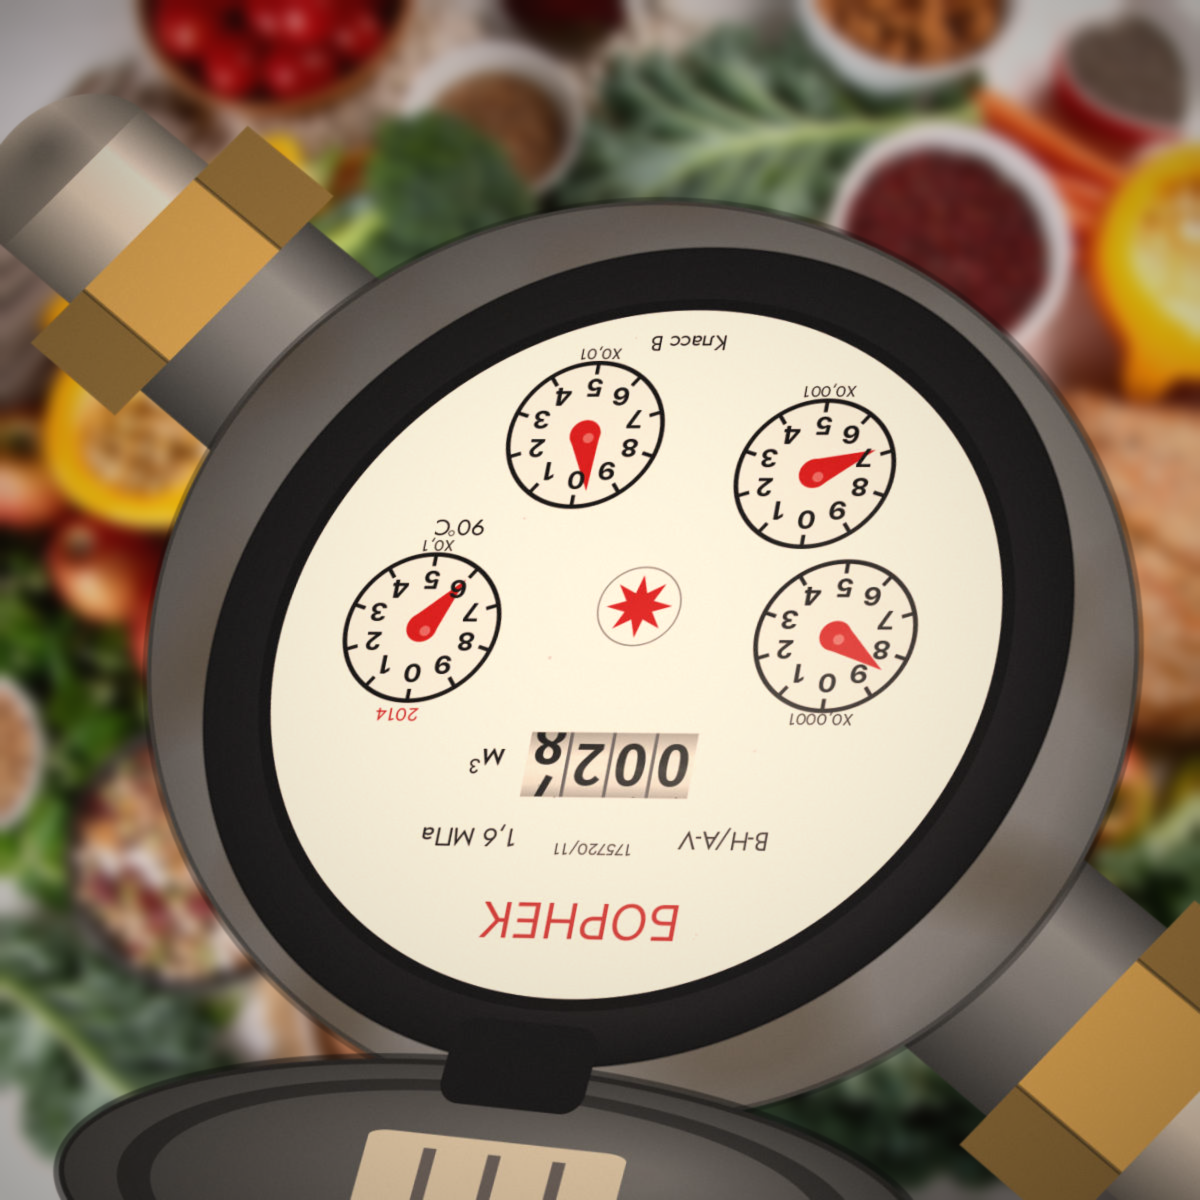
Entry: 27.5968; m³
